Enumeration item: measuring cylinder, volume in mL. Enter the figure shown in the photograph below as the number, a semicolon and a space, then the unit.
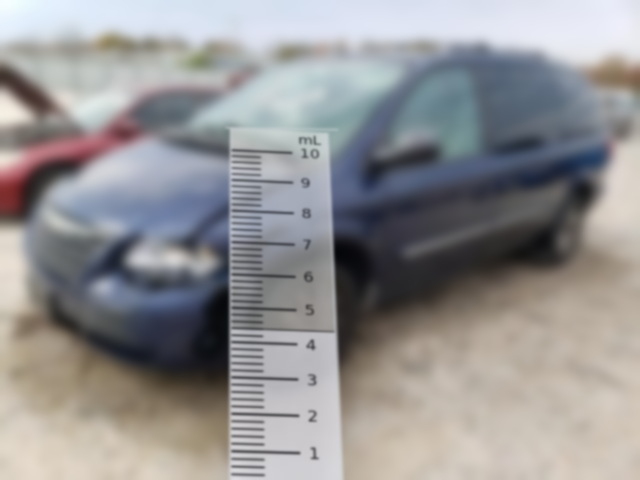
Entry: 4.4; mL
